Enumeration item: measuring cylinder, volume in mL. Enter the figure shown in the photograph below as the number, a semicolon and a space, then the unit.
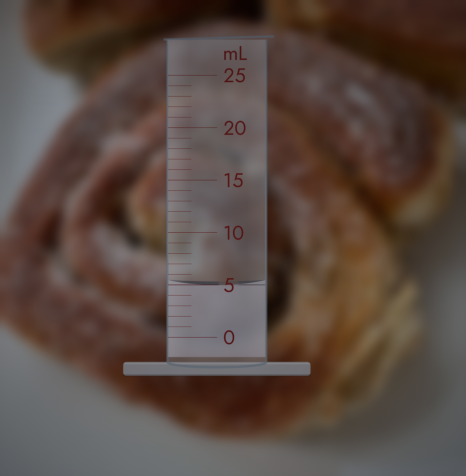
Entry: 5; mL
